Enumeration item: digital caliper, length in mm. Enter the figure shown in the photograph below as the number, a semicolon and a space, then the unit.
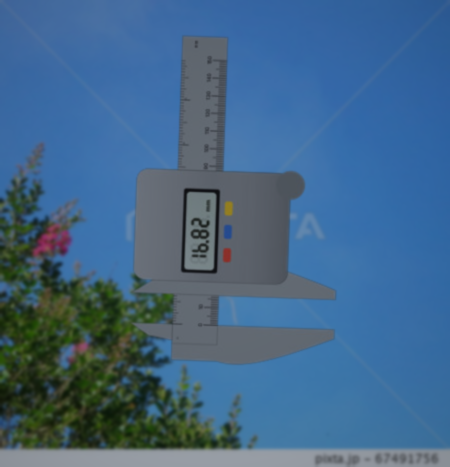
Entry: 16.82; mm
